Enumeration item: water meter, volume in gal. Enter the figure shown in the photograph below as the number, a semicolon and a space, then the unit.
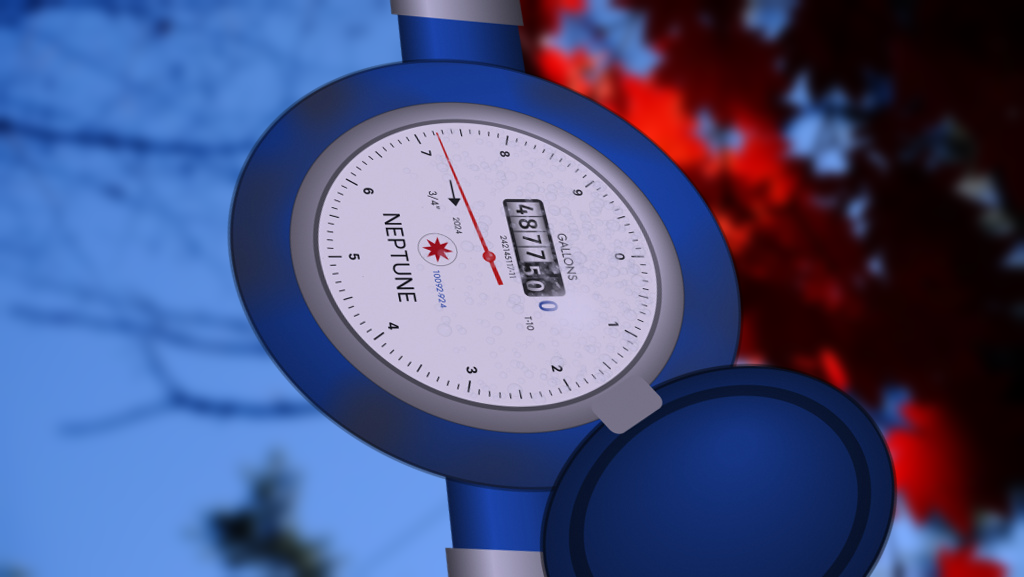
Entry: 4877497.2; gal
